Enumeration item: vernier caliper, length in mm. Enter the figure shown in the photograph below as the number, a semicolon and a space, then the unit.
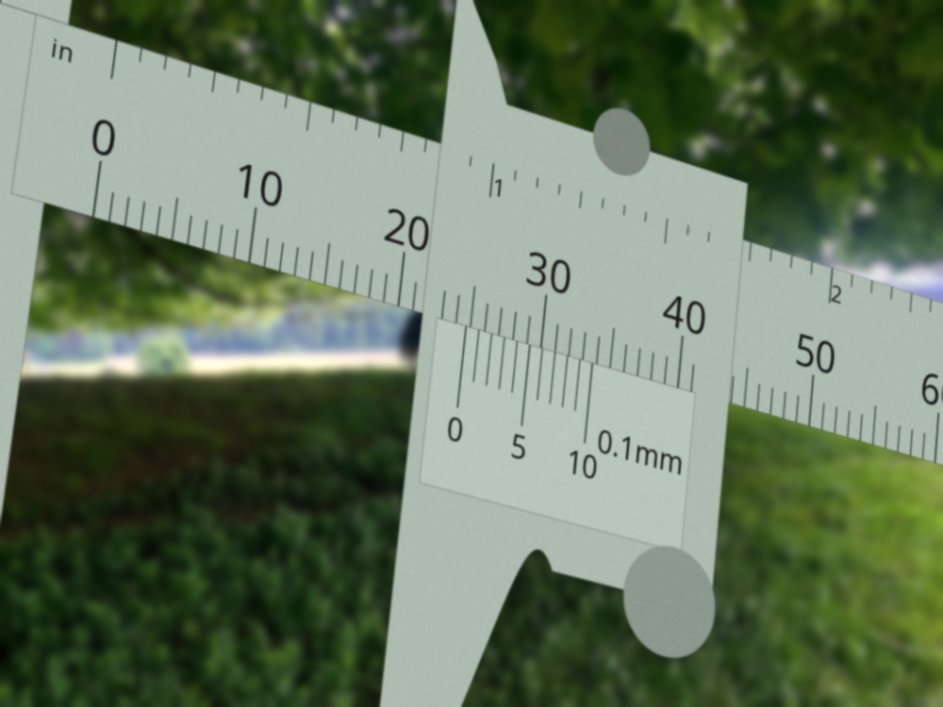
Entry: 24.7; mm
